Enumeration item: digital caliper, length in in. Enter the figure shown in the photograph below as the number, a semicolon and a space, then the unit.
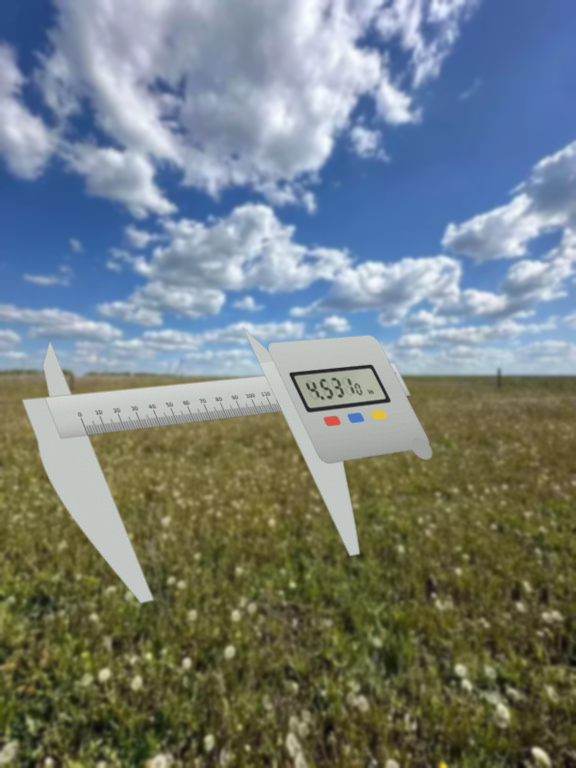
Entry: 4.5310; in
